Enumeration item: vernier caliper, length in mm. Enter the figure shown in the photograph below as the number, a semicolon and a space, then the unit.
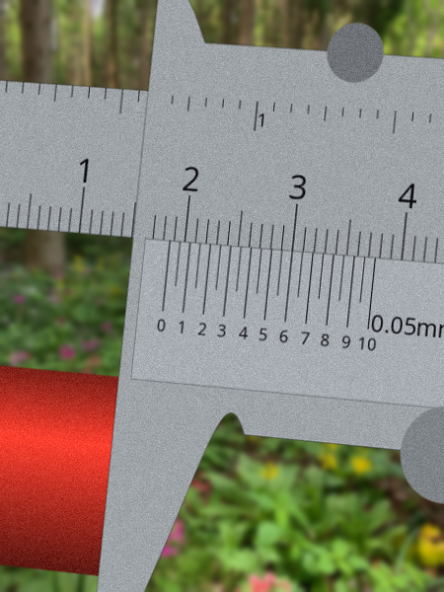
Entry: 18.6; mm
